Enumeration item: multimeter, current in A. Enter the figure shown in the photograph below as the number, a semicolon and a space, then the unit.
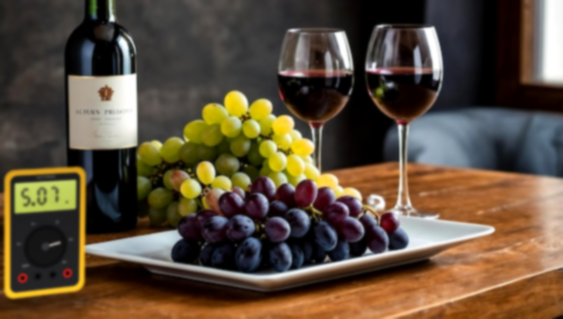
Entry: 5.07; A
